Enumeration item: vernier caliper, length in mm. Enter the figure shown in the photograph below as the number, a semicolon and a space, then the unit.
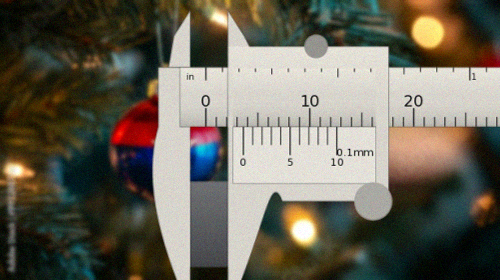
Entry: 3.6; mm
